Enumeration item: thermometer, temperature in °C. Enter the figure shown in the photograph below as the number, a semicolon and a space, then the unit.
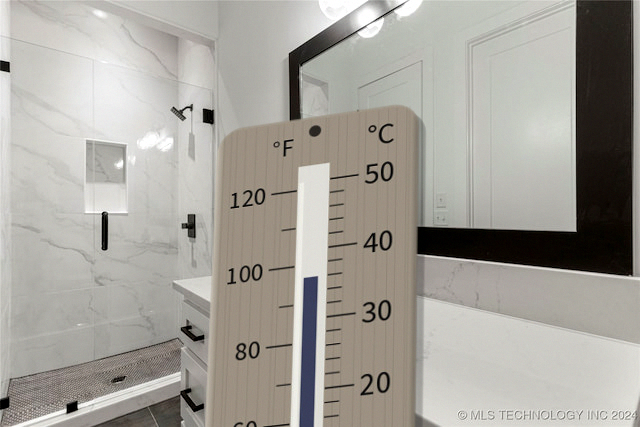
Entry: 36; °C
